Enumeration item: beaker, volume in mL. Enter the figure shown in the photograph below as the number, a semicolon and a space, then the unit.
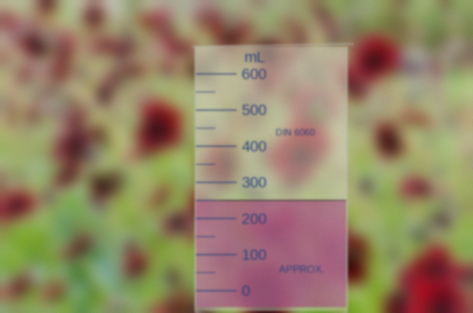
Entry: 250; mL
